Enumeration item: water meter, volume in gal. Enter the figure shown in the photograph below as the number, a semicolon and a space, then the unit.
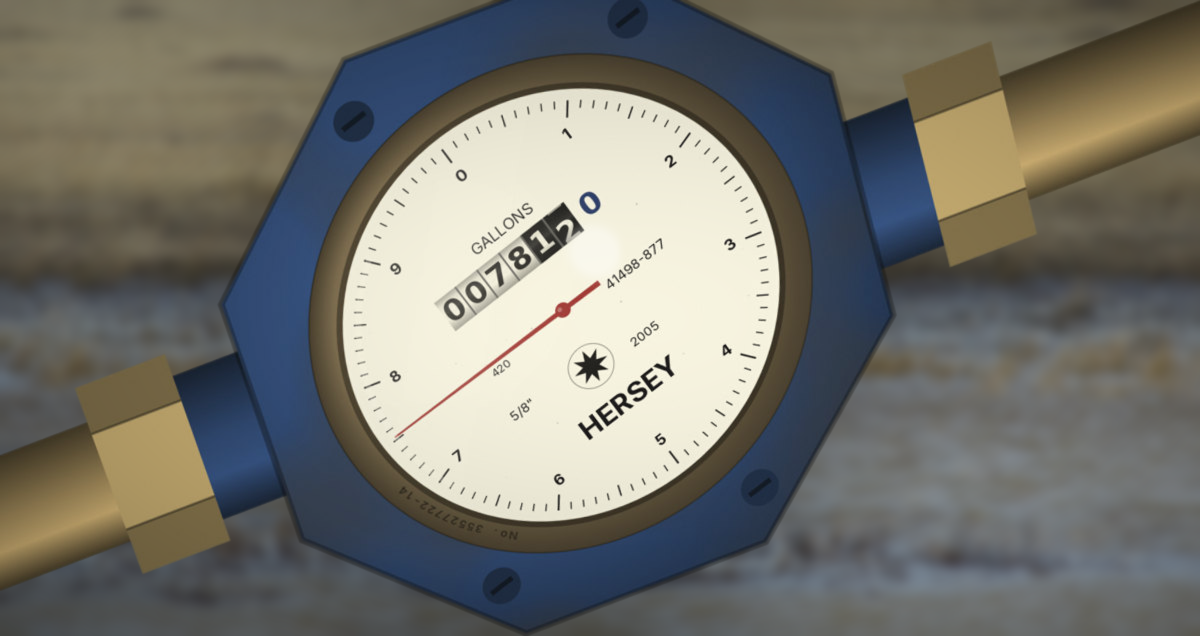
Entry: 78117.5; gal
